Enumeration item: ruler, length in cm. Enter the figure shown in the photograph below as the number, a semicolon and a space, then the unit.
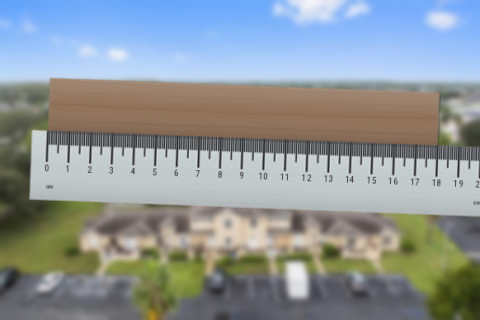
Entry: 18; cm
